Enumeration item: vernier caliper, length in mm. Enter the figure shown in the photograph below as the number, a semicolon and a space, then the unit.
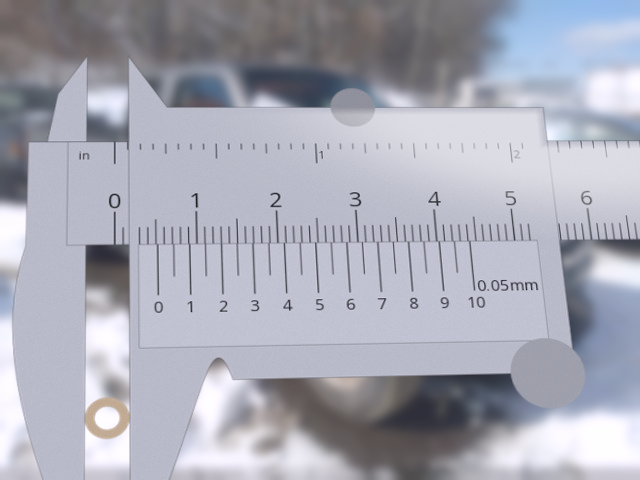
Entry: 5.2; mm
